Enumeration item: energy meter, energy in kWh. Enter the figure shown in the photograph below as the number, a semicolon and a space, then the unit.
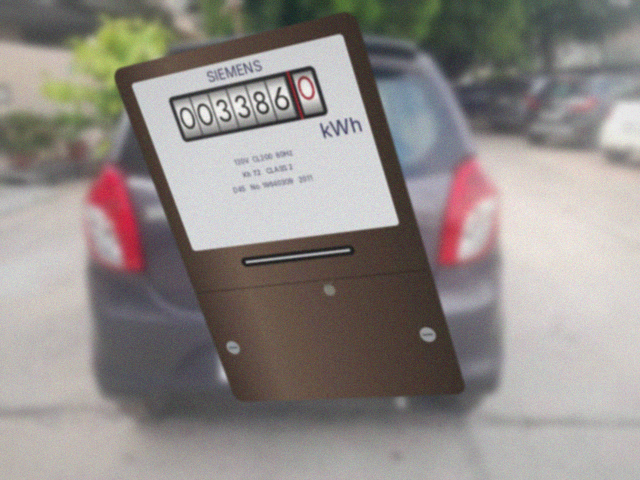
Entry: 3386.0; kWh
